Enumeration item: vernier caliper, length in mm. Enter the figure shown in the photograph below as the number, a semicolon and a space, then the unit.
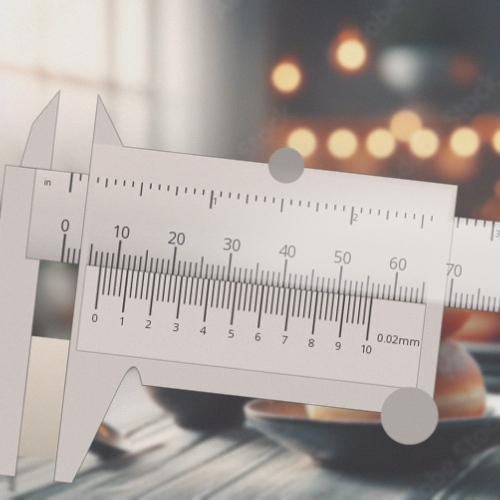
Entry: 7.0; mm
